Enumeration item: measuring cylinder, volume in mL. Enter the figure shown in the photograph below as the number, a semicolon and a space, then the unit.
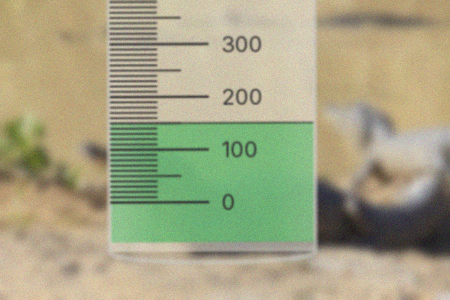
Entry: 150; mL
